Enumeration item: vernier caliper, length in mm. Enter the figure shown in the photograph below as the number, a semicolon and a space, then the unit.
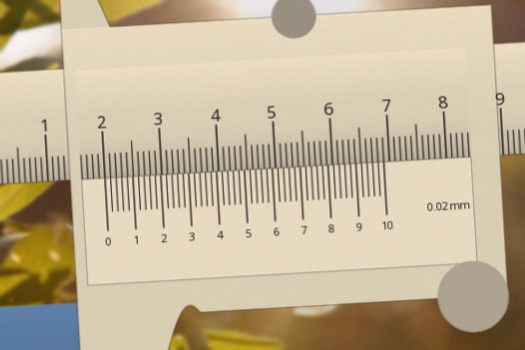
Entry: 20.0; mm
